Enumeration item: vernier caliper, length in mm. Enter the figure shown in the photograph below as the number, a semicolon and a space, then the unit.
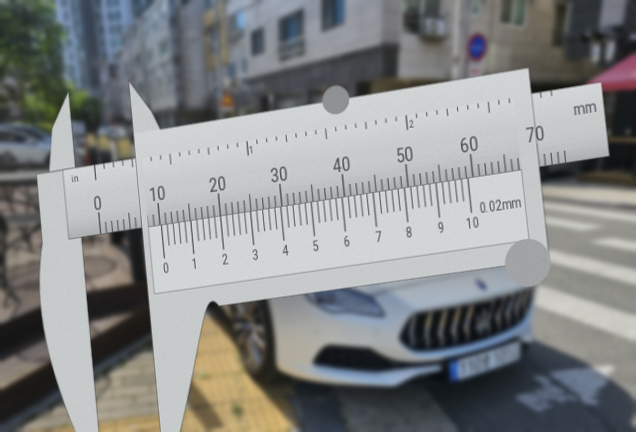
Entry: 10.2; mm
